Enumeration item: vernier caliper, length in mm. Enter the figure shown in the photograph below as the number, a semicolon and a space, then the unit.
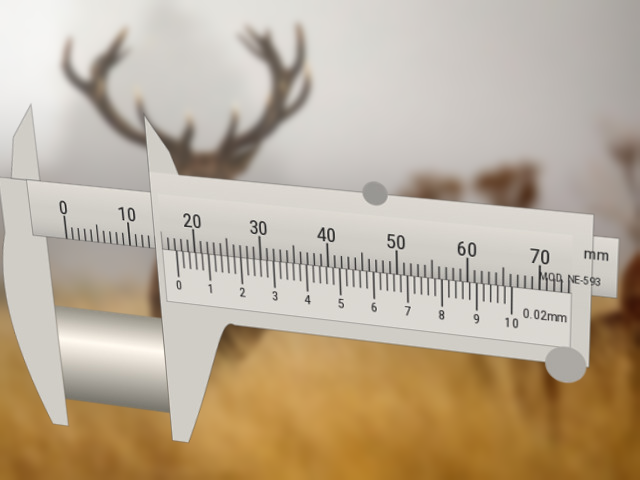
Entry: 17.2; mm
